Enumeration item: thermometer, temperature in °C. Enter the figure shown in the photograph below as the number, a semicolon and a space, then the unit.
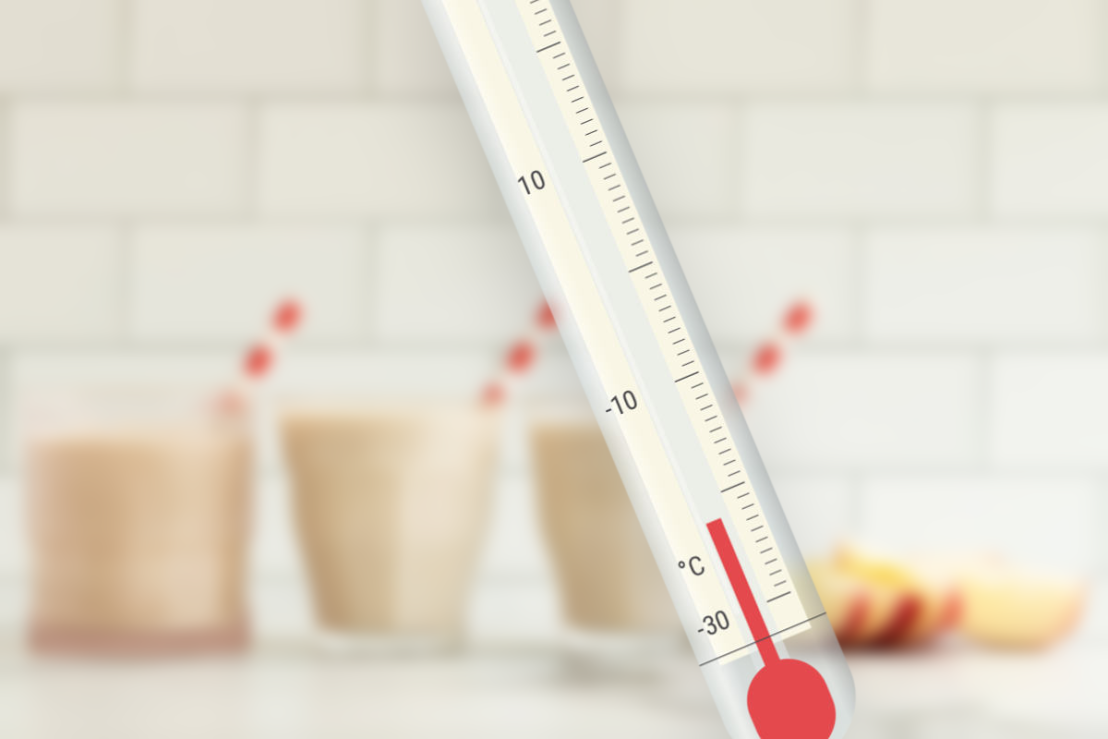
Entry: -22; °C
